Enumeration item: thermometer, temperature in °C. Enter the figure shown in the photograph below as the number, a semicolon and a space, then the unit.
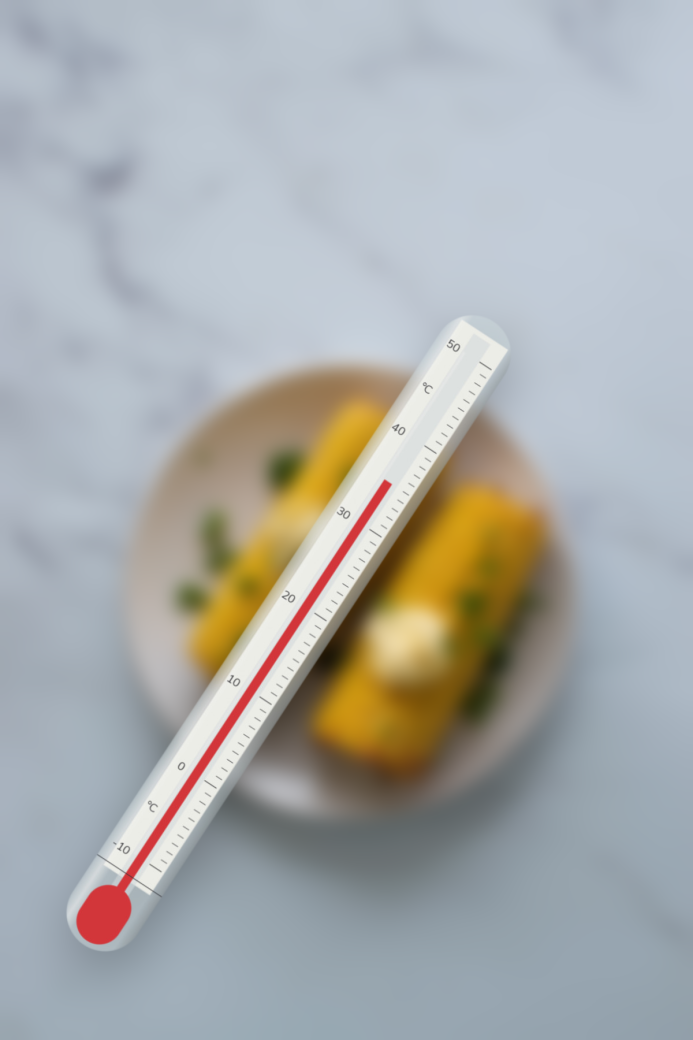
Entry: 35; °C
